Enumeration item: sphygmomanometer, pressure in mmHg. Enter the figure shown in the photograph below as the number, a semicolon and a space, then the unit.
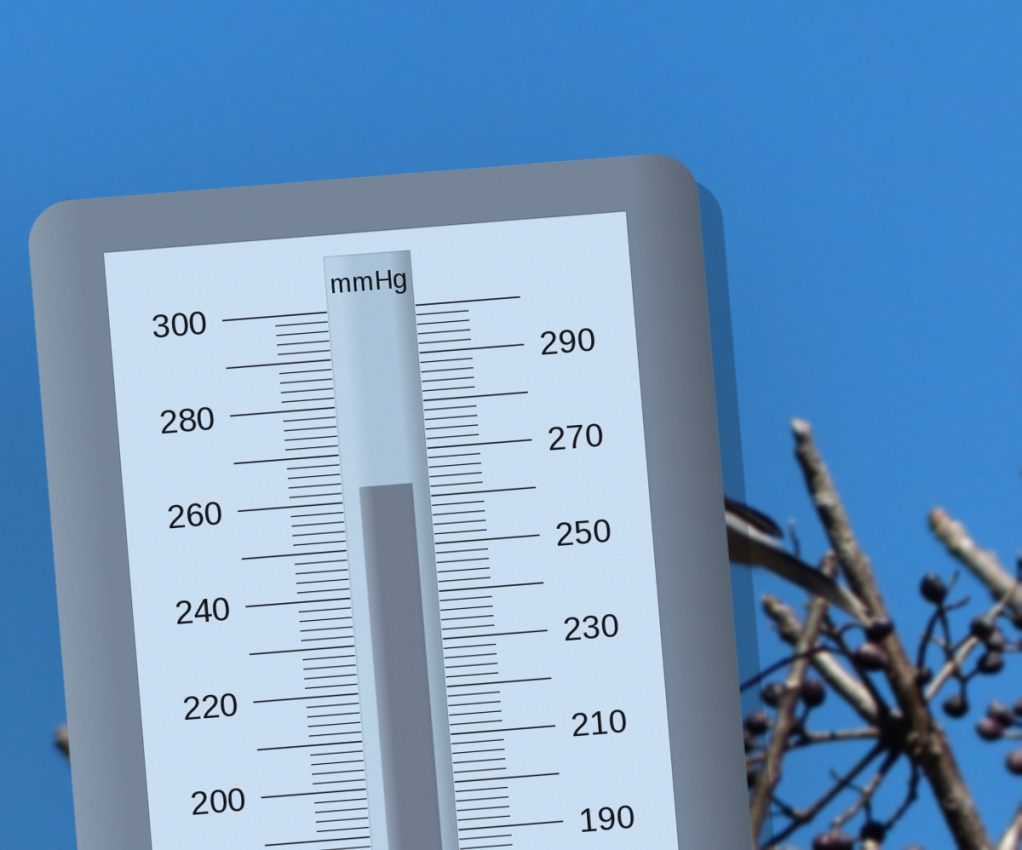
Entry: 263; mmHg
